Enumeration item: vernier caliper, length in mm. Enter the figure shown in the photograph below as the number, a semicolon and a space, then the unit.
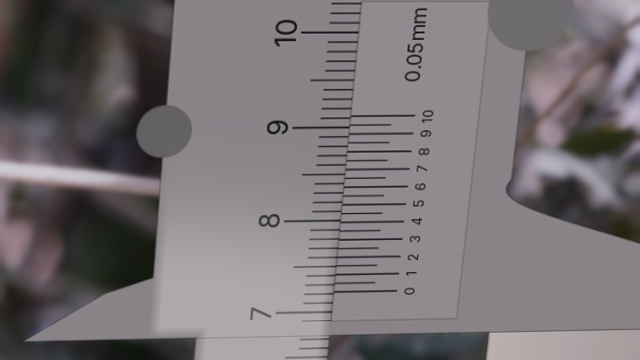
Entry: 72.2; mm
